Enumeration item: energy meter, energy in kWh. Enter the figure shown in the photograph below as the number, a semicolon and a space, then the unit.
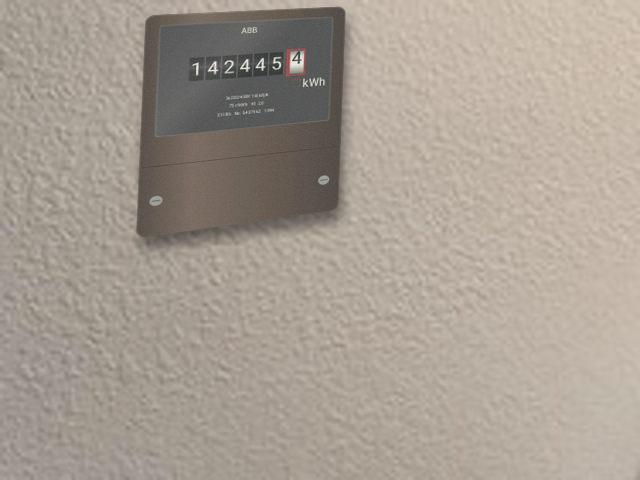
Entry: 142445.4; kWh
